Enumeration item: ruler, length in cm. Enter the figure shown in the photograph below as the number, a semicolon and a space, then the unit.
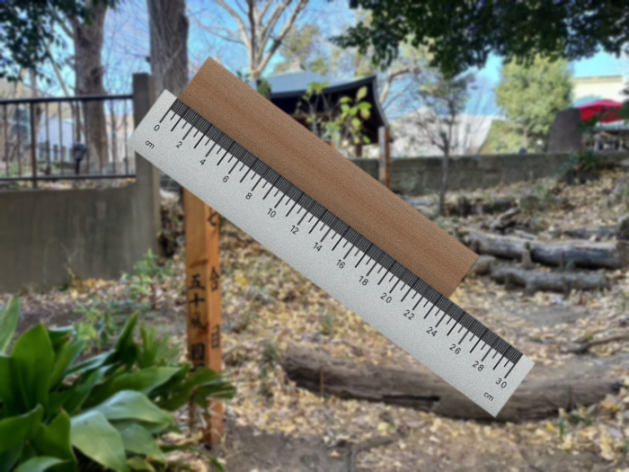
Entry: 23.5; cm
